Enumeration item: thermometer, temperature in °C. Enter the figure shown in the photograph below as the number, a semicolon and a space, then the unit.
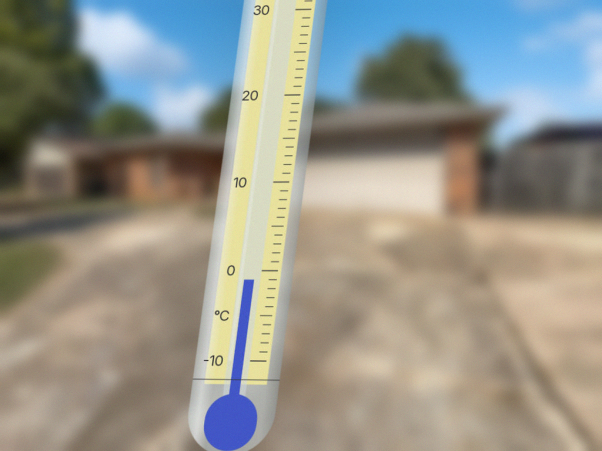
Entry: -1; °C
